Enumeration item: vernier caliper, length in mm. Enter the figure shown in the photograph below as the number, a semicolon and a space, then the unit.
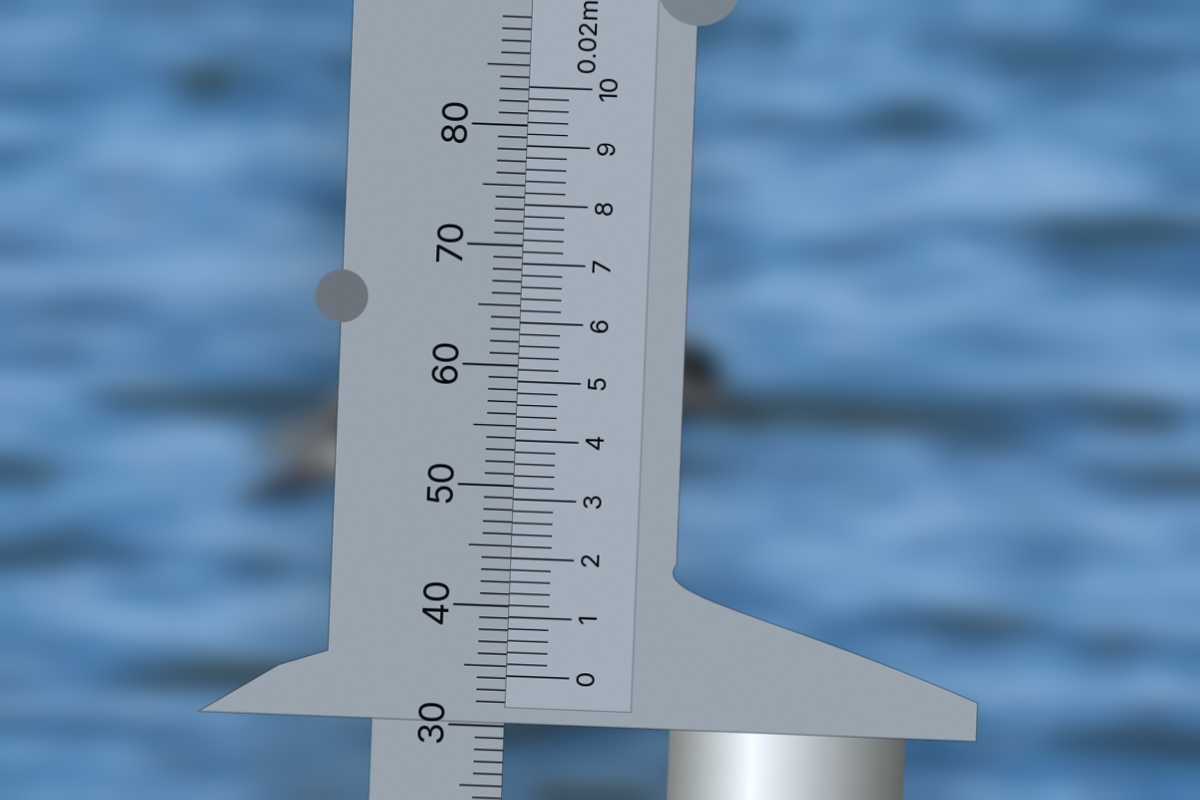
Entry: 34.2; mm
